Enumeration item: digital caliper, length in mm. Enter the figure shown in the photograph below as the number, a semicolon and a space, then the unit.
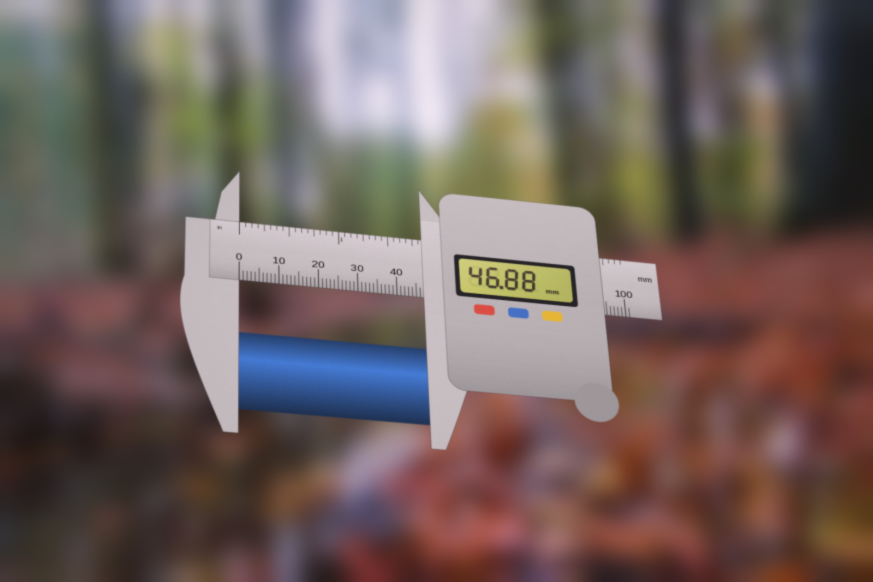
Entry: 46.88; mm
